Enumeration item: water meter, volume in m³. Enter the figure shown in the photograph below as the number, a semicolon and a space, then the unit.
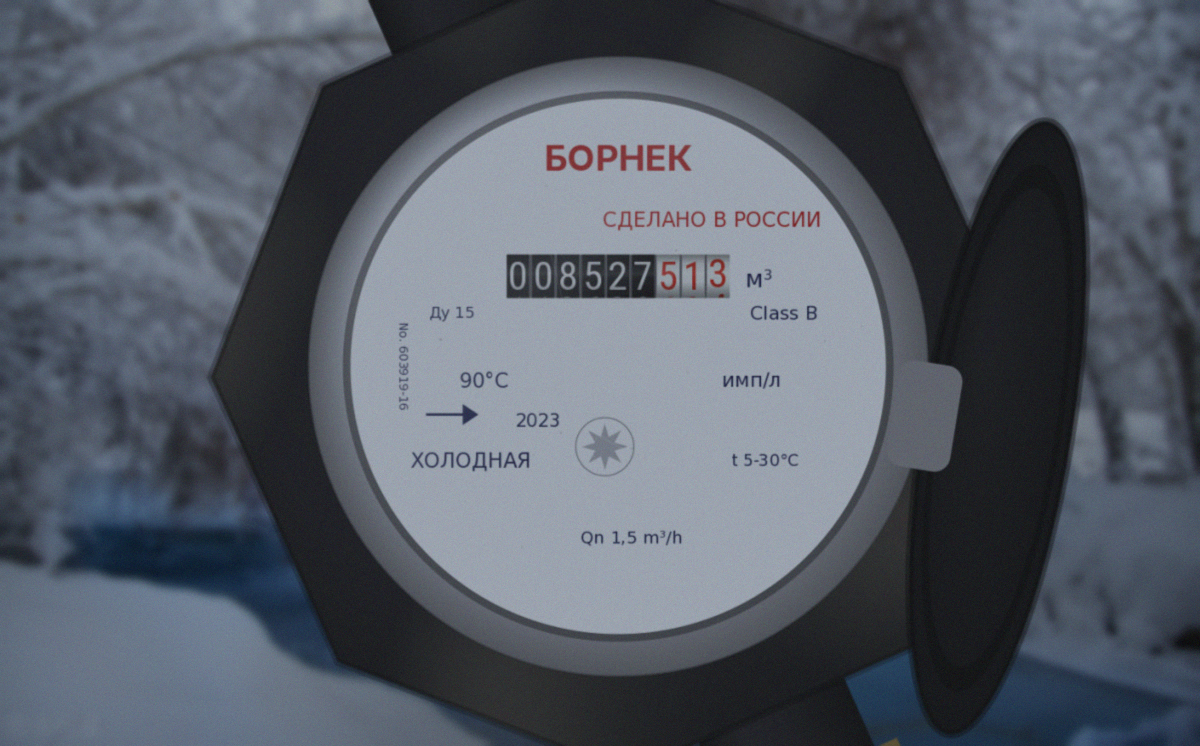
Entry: 8527.513; m³
